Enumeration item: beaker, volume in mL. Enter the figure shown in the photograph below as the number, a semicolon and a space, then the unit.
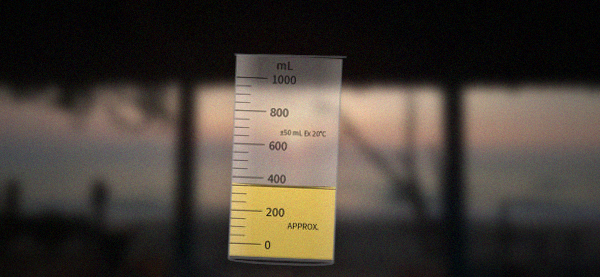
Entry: 350; mL
